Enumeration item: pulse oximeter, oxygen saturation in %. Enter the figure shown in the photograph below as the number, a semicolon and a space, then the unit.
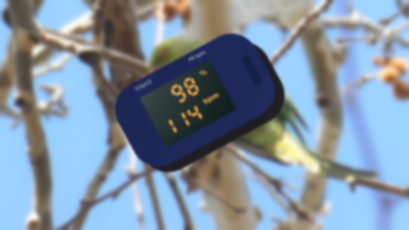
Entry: 98; %
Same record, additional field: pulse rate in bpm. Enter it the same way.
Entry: 114; bpm
